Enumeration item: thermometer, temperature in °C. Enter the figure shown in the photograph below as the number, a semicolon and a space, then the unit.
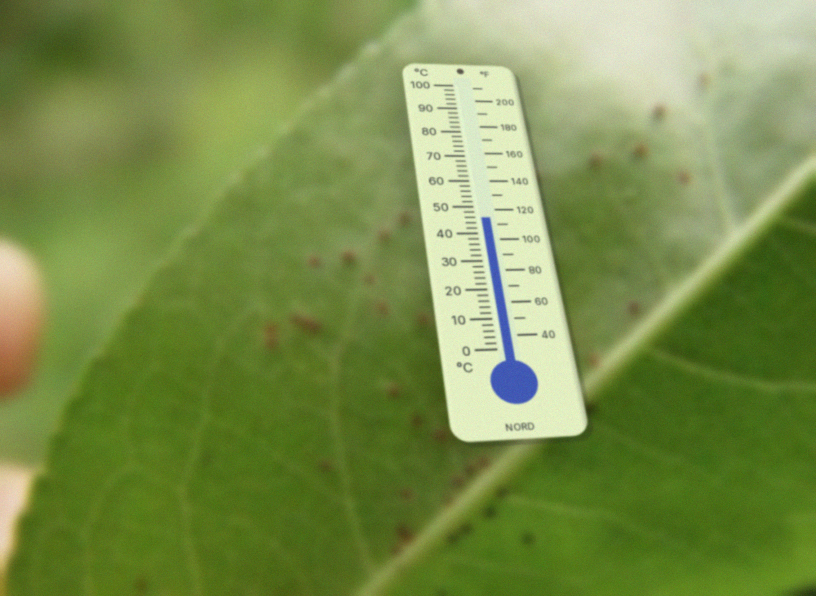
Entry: 46; °C
